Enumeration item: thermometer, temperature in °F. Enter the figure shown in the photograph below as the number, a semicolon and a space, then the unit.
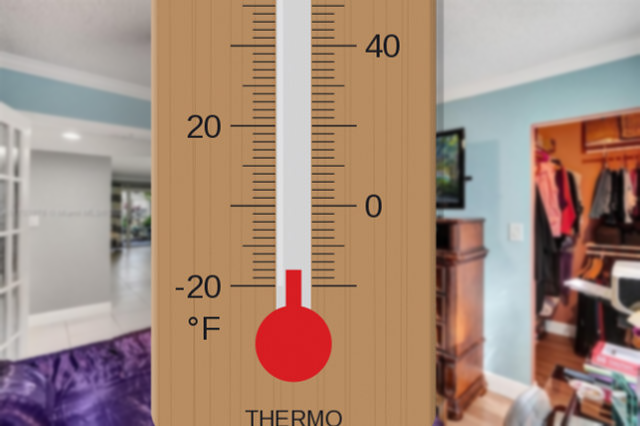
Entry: -16; °F
